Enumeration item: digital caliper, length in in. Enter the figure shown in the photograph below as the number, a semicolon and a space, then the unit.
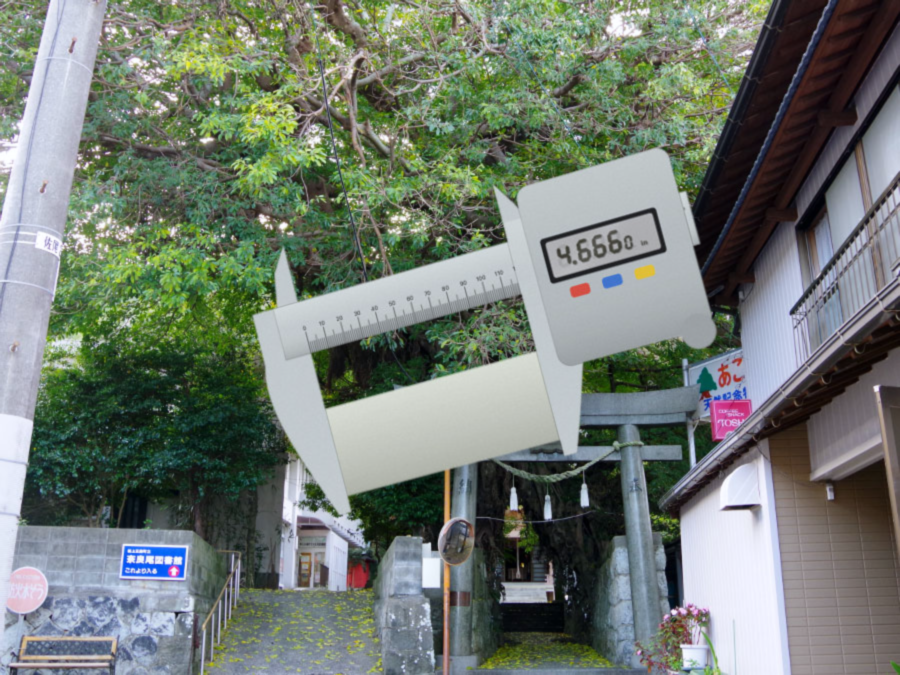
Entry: 4.6660; in
